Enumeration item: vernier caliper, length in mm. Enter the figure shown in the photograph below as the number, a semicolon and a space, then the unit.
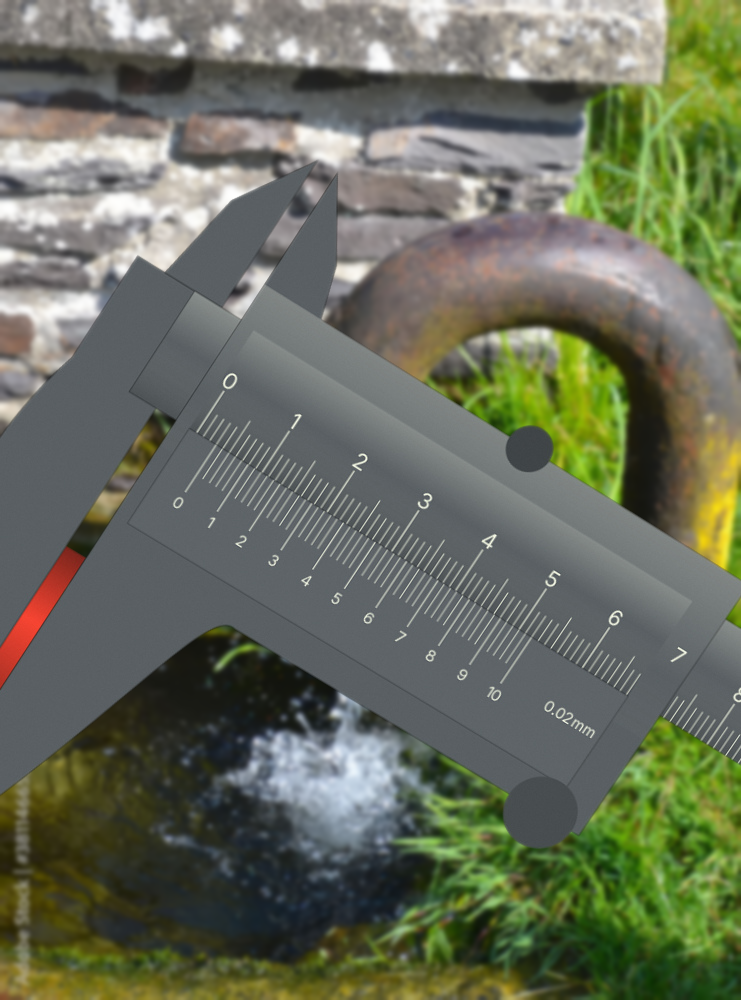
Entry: 3.0; mm
